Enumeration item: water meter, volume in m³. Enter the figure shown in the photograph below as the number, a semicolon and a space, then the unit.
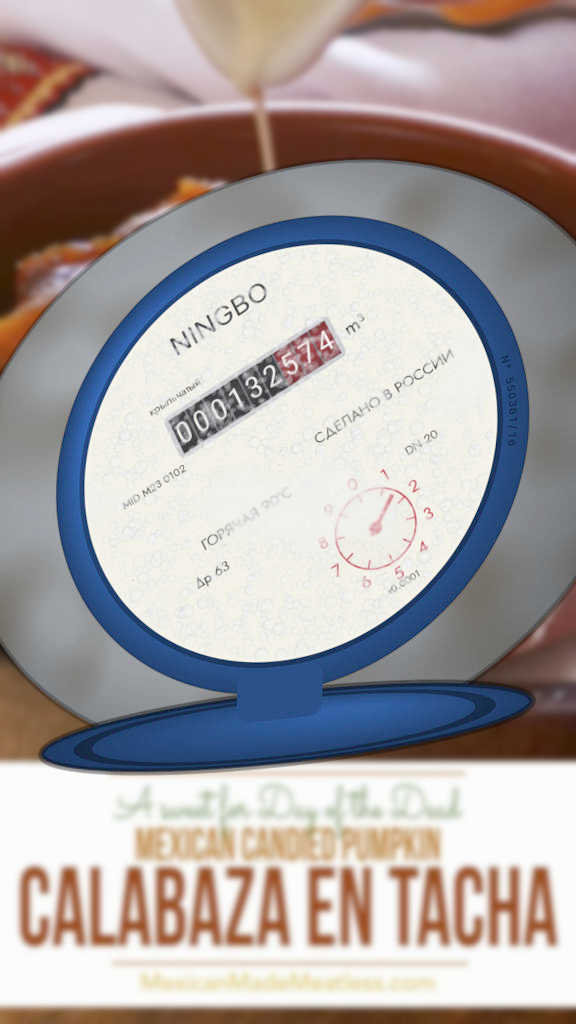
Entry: 132.5741; m³
